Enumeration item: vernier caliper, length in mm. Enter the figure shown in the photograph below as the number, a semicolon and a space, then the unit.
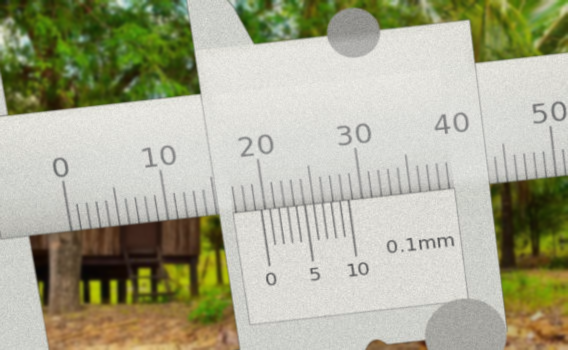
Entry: 19.6; mm
